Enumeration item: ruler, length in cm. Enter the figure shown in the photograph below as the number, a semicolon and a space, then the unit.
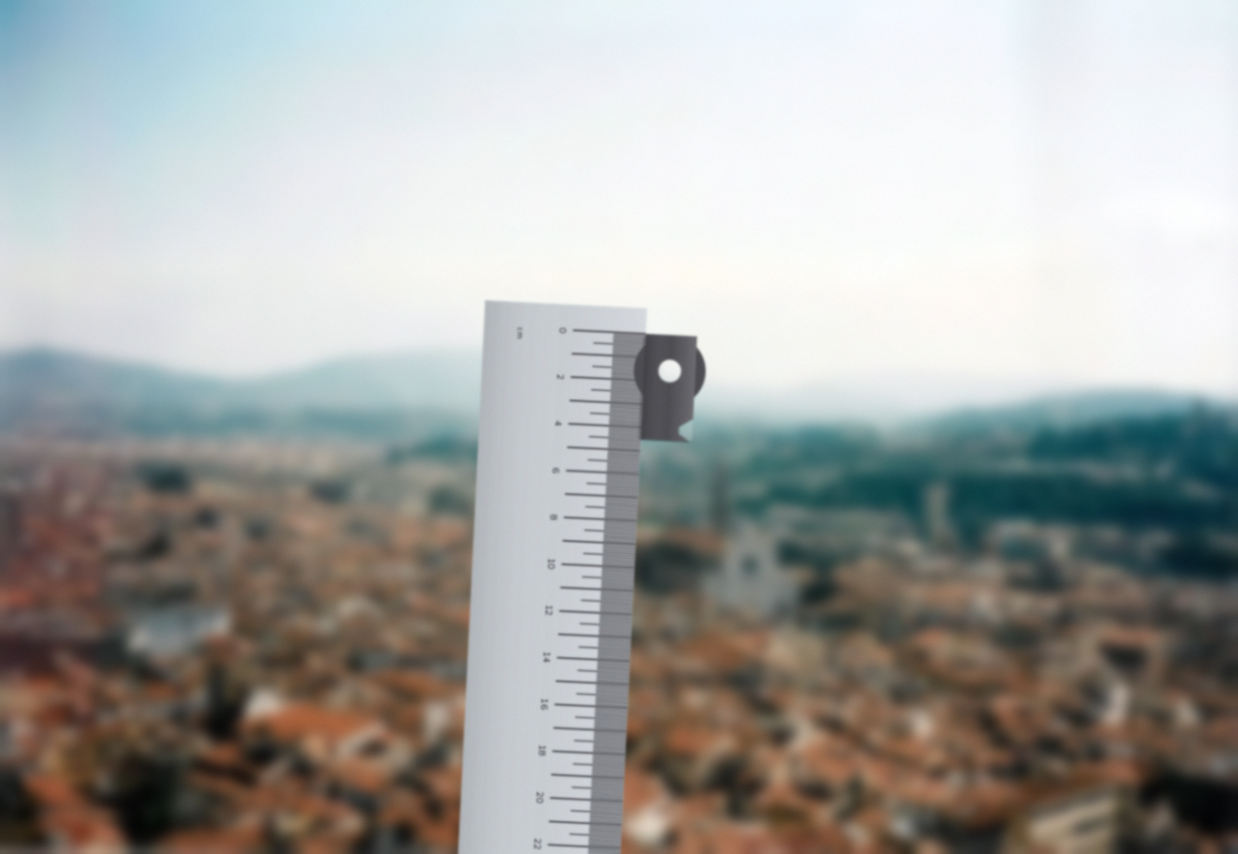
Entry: 4.5; cm
